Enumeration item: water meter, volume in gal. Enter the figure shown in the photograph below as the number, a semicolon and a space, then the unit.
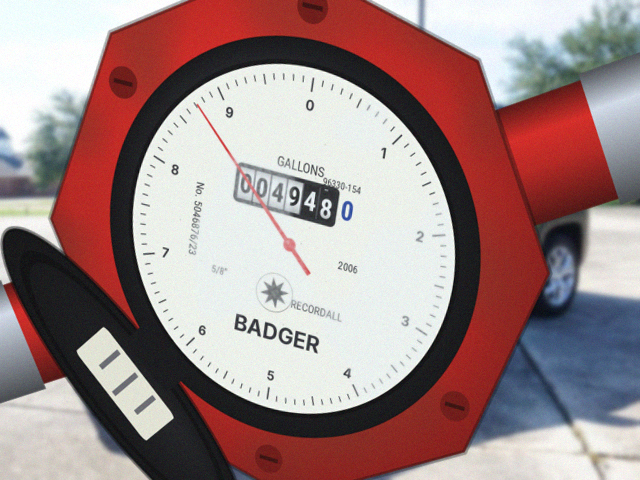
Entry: 49478.7; gal
